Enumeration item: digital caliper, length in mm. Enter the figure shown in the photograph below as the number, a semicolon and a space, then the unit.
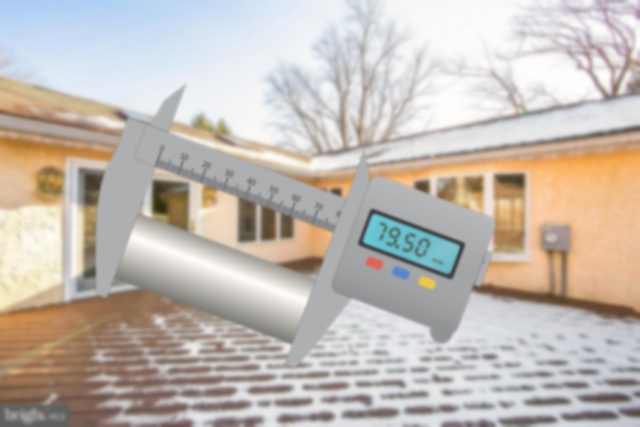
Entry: 79.50; mm
